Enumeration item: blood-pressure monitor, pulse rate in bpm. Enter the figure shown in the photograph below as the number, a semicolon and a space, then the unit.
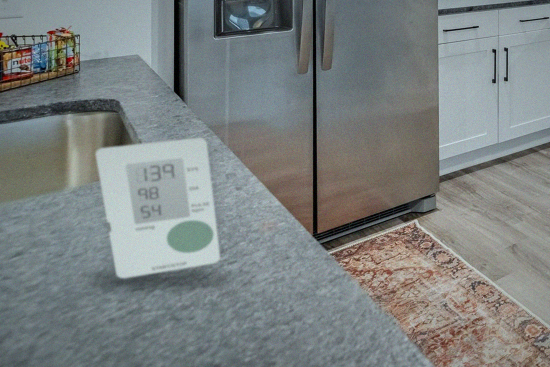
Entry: 54; bpm
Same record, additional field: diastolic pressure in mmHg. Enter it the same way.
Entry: 98; mmHg
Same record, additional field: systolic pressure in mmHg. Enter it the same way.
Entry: 139; mmHg
